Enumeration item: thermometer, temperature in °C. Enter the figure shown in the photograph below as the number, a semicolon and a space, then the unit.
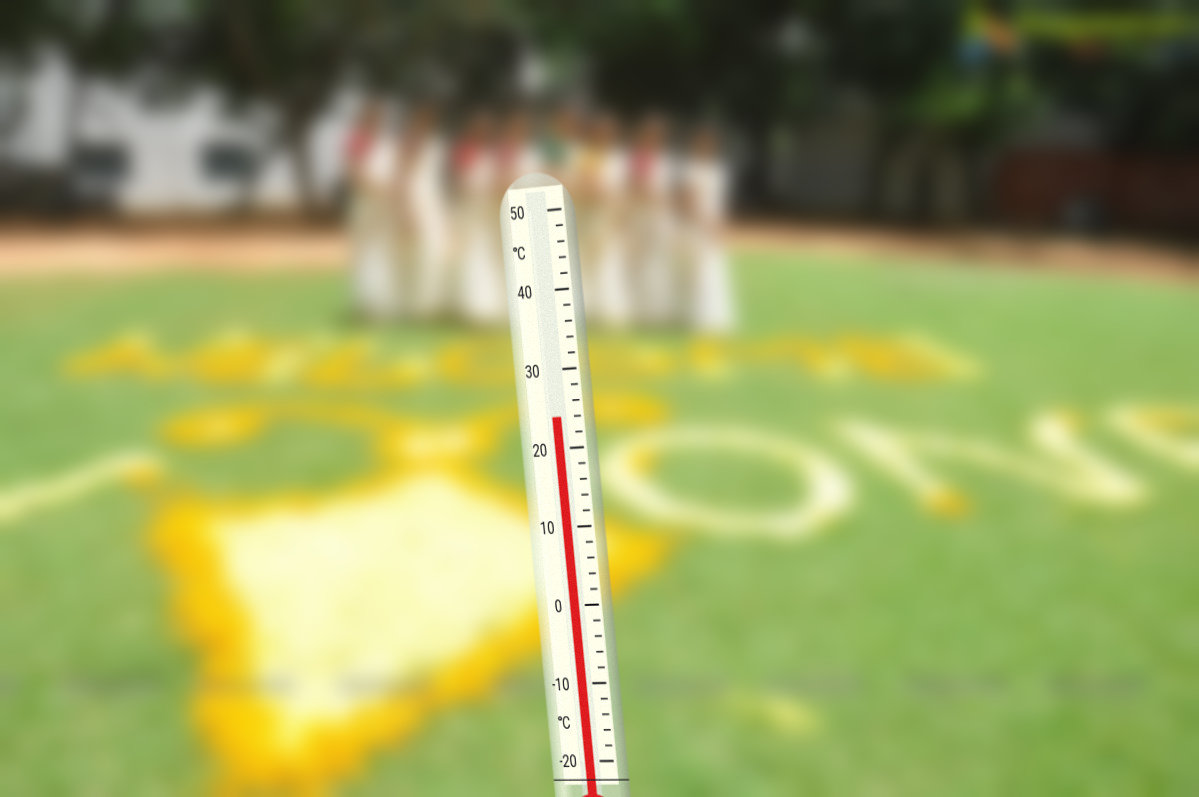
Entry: 24; °C
